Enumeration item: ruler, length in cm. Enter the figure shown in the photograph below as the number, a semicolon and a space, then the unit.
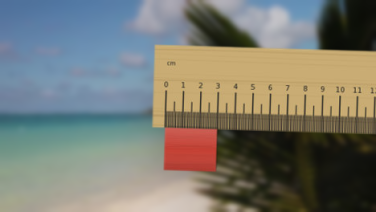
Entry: 3; cm
